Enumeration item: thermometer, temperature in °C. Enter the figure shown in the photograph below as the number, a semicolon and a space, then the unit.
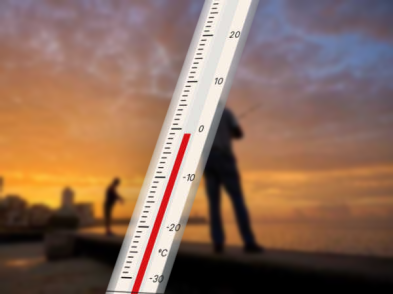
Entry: -1; °C
